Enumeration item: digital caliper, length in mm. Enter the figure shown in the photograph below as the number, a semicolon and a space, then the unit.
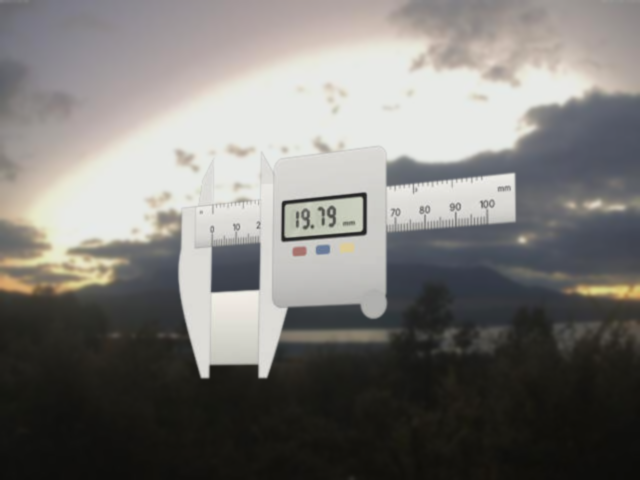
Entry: 19.79; mm
